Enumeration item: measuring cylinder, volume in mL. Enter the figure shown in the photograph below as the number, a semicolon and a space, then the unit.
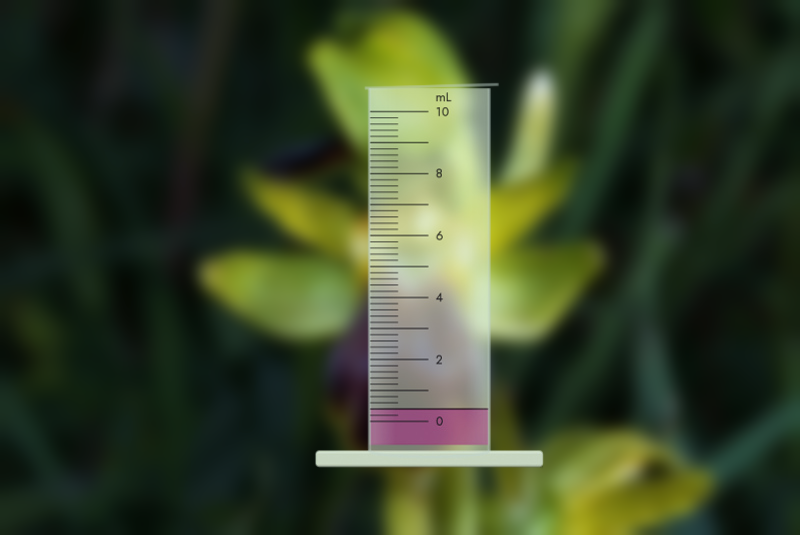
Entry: 0.4; mL
